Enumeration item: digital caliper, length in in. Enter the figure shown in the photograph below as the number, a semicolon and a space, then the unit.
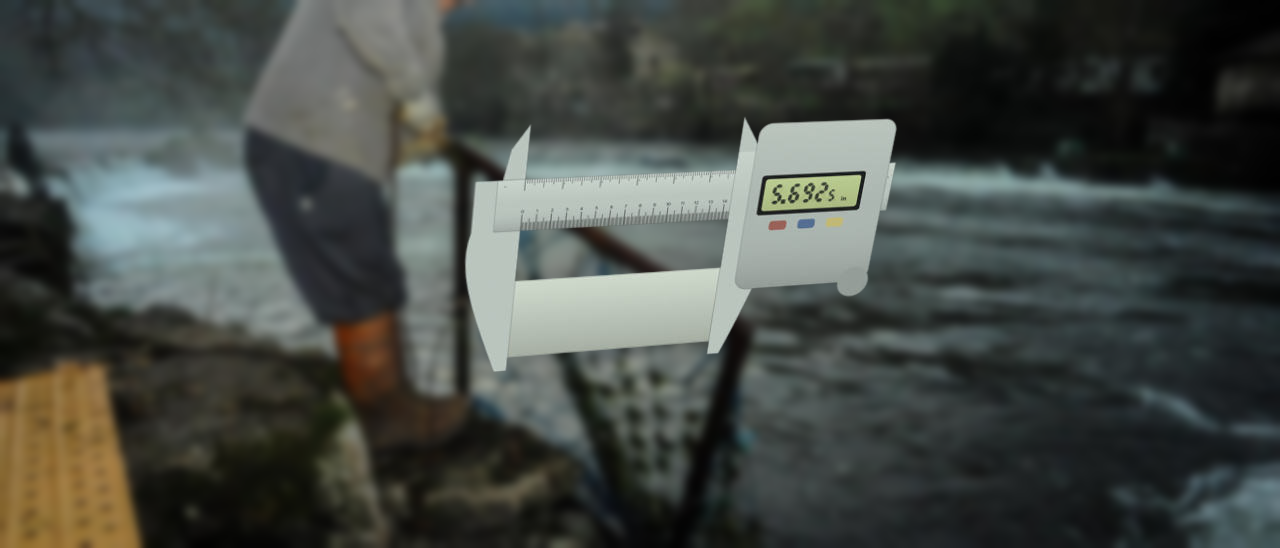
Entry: 5.6925; in
